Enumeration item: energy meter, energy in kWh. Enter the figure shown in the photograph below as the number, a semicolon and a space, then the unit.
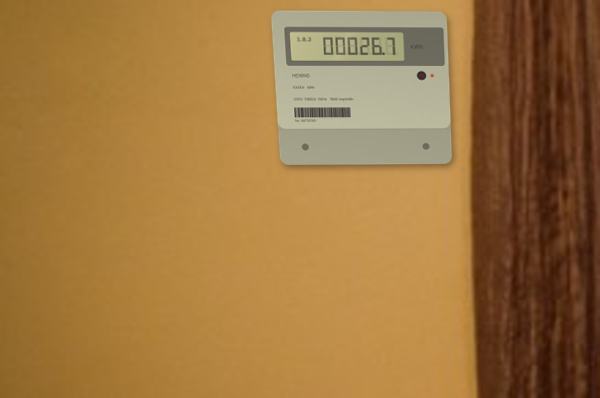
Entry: 26.7; kWh
